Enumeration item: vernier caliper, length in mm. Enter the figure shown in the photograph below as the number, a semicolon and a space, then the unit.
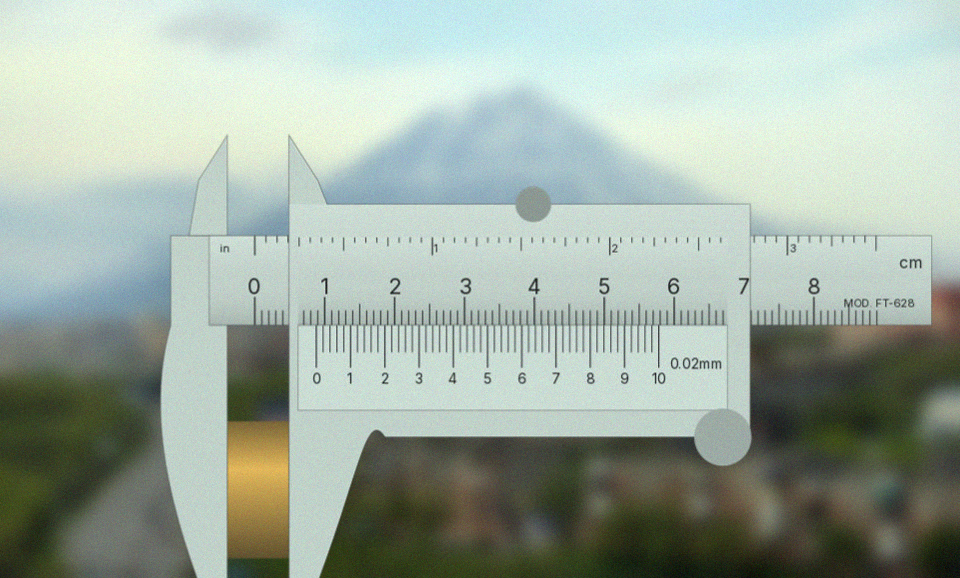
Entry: 8.8; mm
